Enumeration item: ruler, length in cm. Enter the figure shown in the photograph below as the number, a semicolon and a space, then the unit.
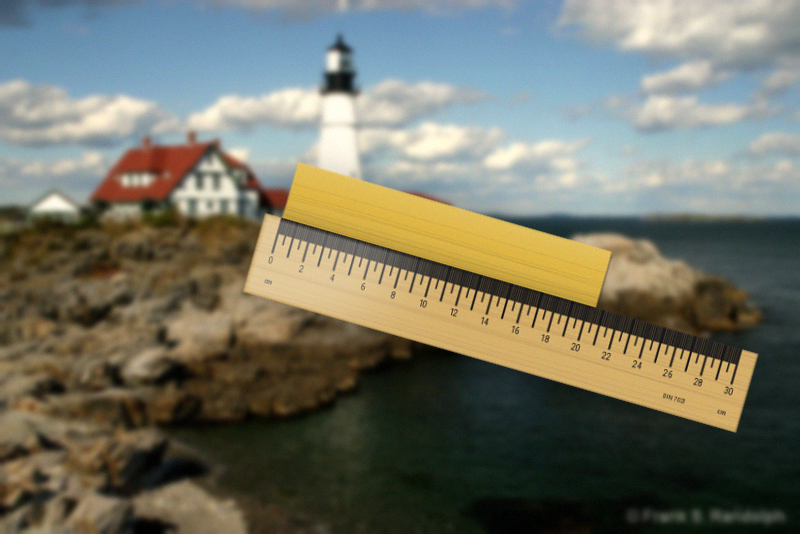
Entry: 20.5; cm
